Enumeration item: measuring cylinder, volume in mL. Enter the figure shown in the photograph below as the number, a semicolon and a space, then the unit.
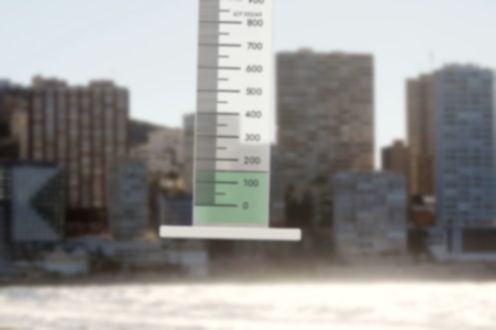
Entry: 150; mL
